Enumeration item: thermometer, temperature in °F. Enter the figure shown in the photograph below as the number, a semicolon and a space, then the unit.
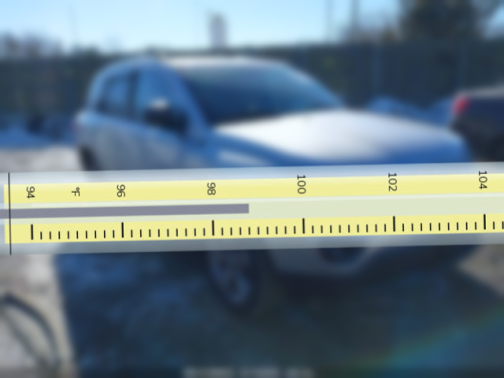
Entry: 98.8; °F
